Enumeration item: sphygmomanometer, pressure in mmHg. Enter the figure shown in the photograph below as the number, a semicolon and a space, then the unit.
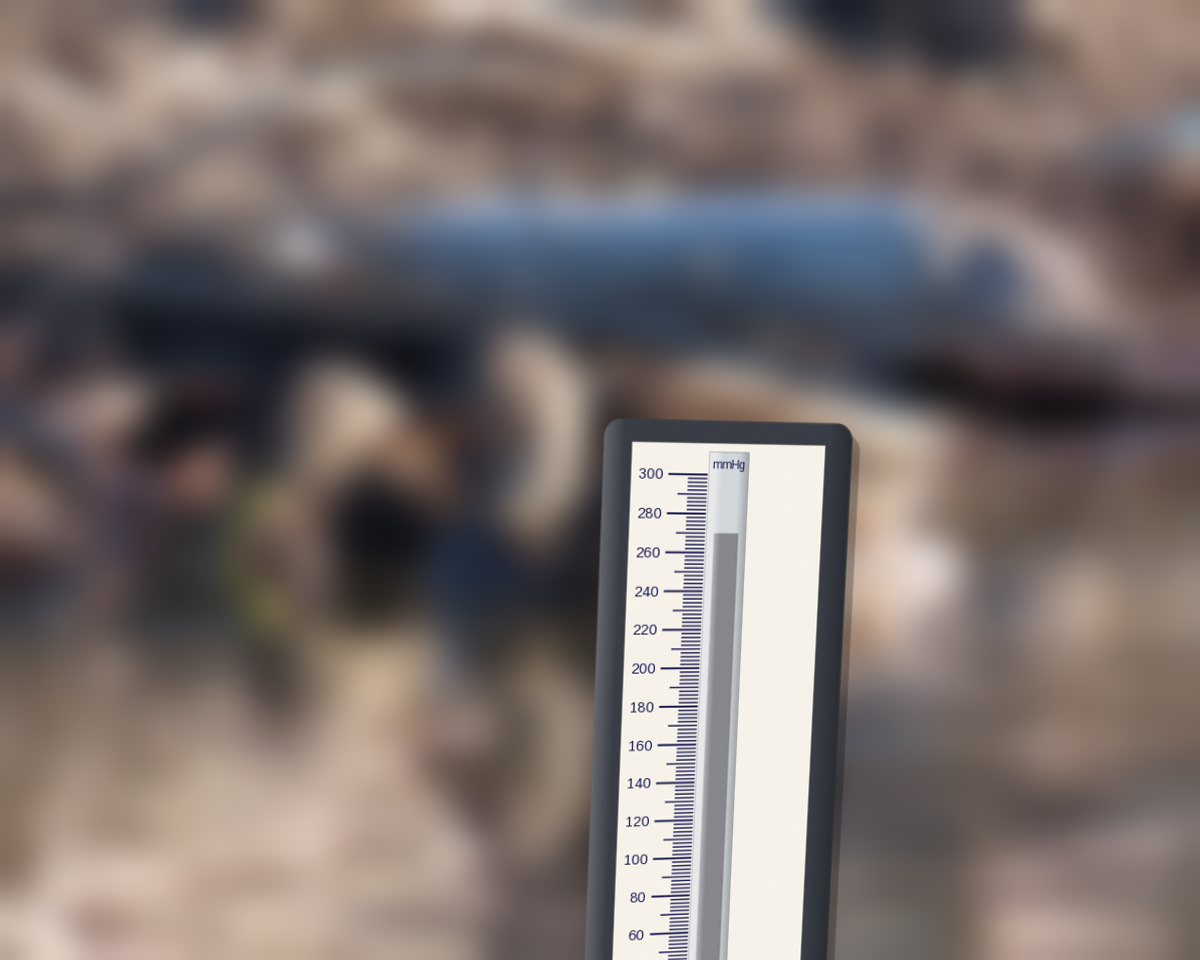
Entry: 270; mmHg
